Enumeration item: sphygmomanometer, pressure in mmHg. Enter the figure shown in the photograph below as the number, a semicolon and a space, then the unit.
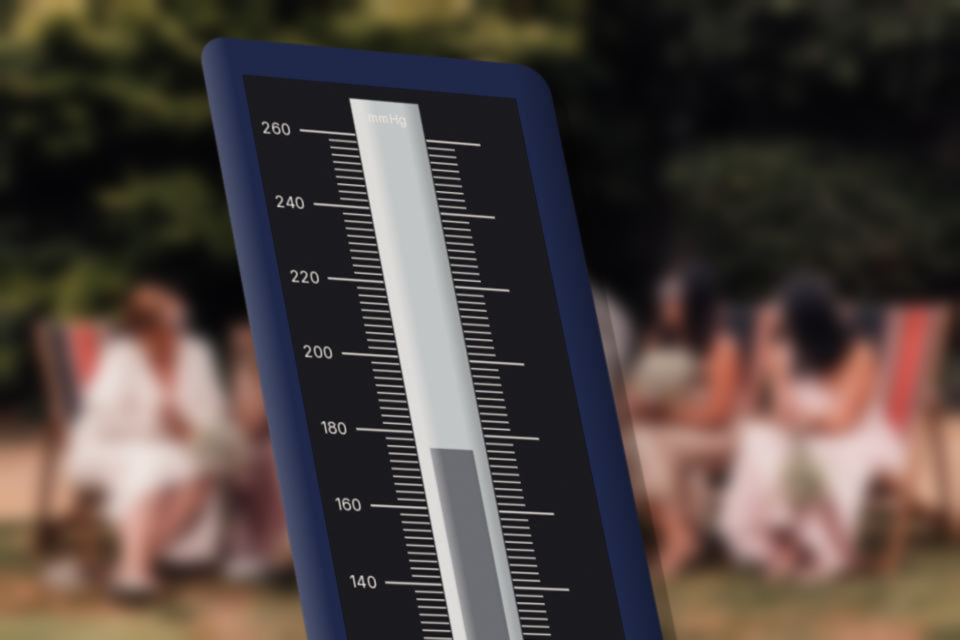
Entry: 176; mmHg
